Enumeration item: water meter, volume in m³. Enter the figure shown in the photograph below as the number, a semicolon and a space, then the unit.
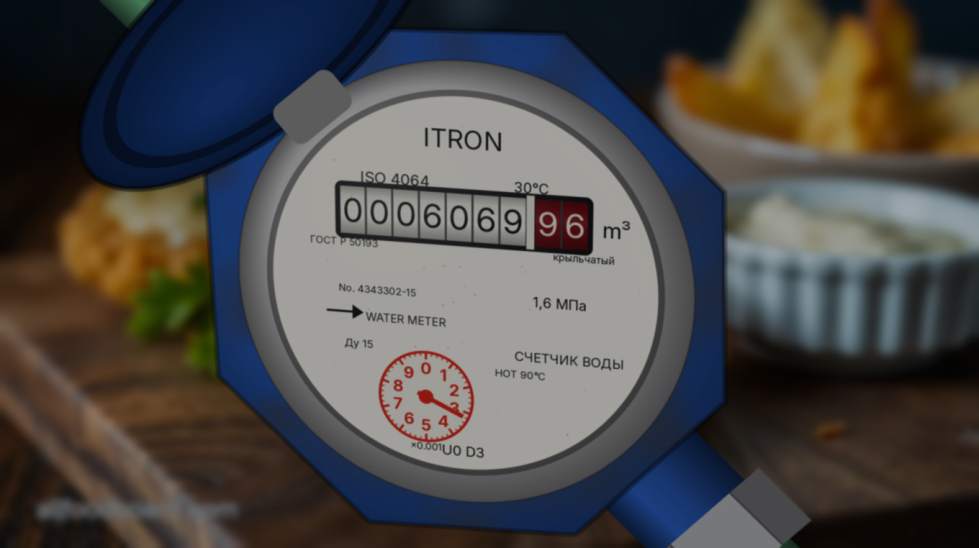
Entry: 6069.963; m³
